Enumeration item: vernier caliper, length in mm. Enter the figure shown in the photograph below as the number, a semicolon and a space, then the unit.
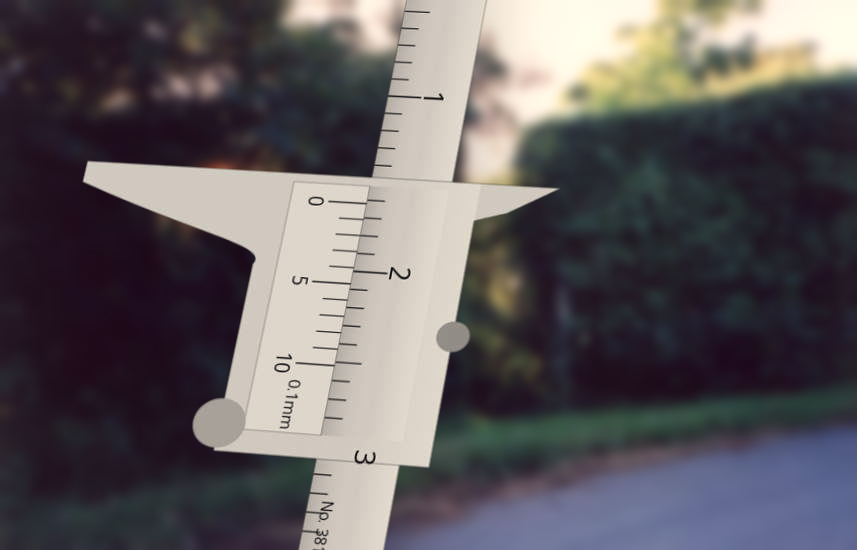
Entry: 16.2; mm
